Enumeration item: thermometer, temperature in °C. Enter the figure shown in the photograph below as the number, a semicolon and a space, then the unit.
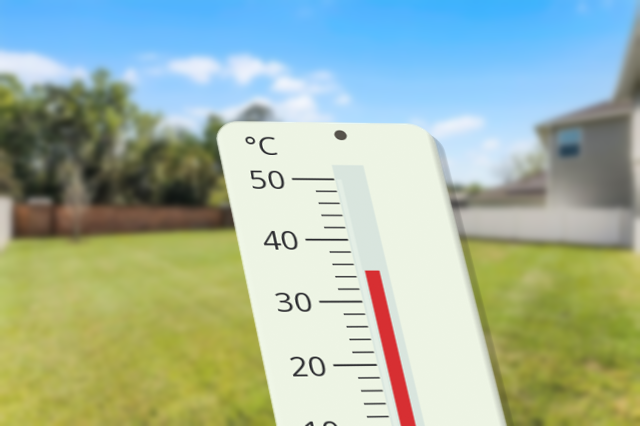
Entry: 35; °C
